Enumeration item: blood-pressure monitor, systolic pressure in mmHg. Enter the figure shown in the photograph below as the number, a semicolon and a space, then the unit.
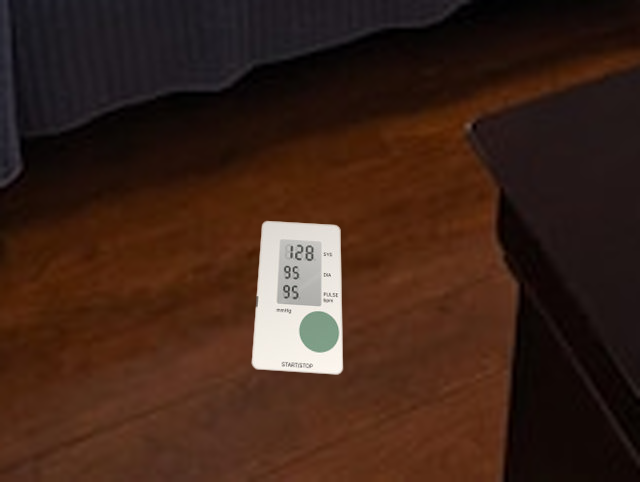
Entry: 128; mmHg
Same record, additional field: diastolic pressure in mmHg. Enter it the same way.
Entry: 95; mmHg
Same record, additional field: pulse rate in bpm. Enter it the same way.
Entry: 95; bpm
